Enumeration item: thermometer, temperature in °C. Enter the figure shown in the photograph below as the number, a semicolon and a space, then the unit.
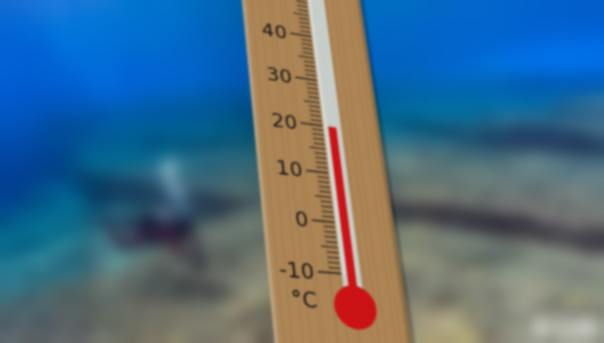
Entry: 20; °C
